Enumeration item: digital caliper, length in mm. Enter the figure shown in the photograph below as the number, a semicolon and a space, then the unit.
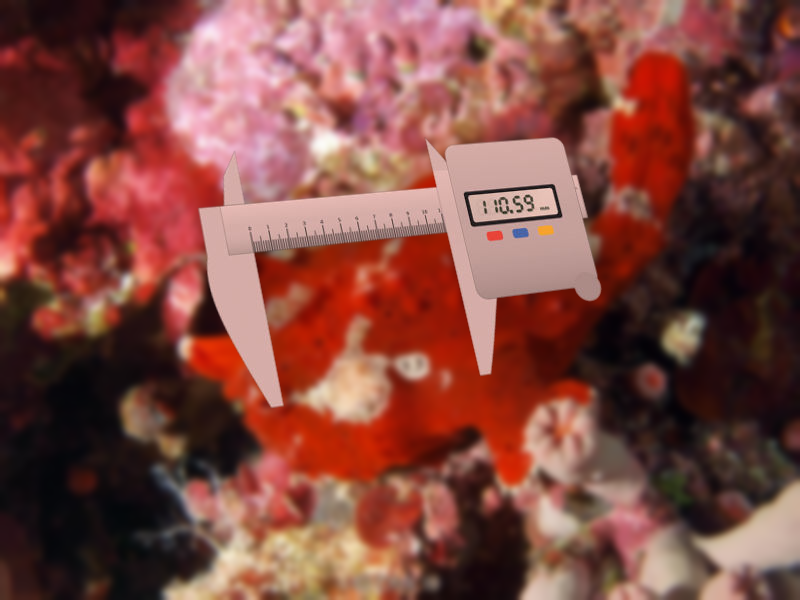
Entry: 110.59; mm
